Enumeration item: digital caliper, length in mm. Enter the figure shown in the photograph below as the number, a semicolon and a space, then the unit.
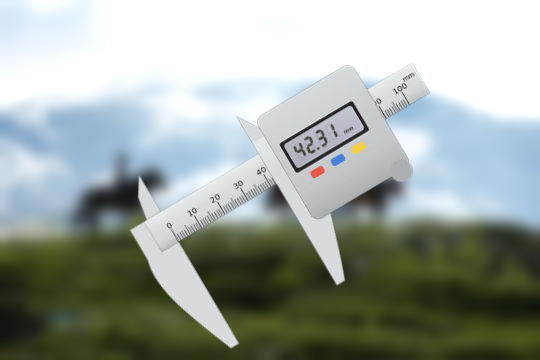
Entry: 42.31; mm
